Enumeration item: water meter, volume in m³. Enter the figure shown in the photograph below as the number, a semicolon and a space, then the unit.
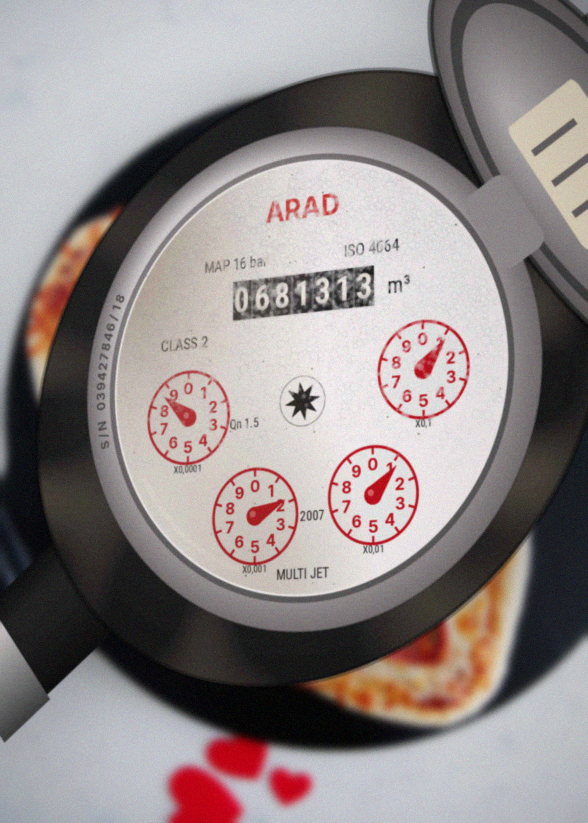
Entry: 681313.1118; m³
